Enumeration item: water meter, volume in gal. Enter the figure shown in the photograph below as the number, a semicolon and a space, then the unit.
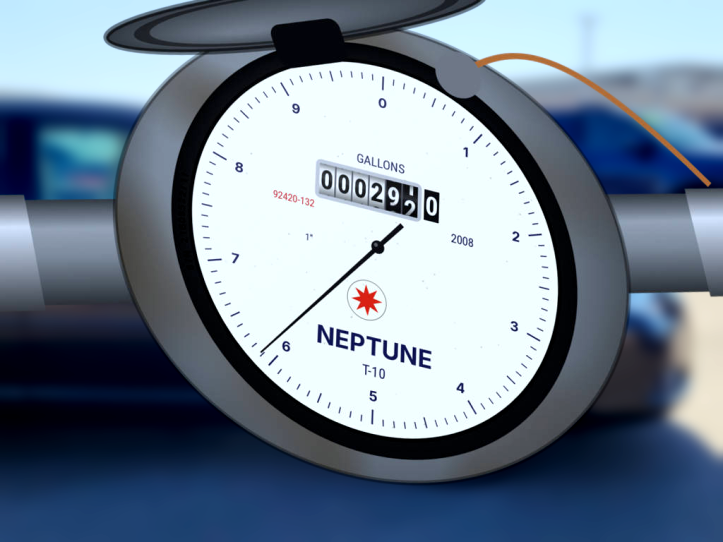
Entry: 2916.1; gal
